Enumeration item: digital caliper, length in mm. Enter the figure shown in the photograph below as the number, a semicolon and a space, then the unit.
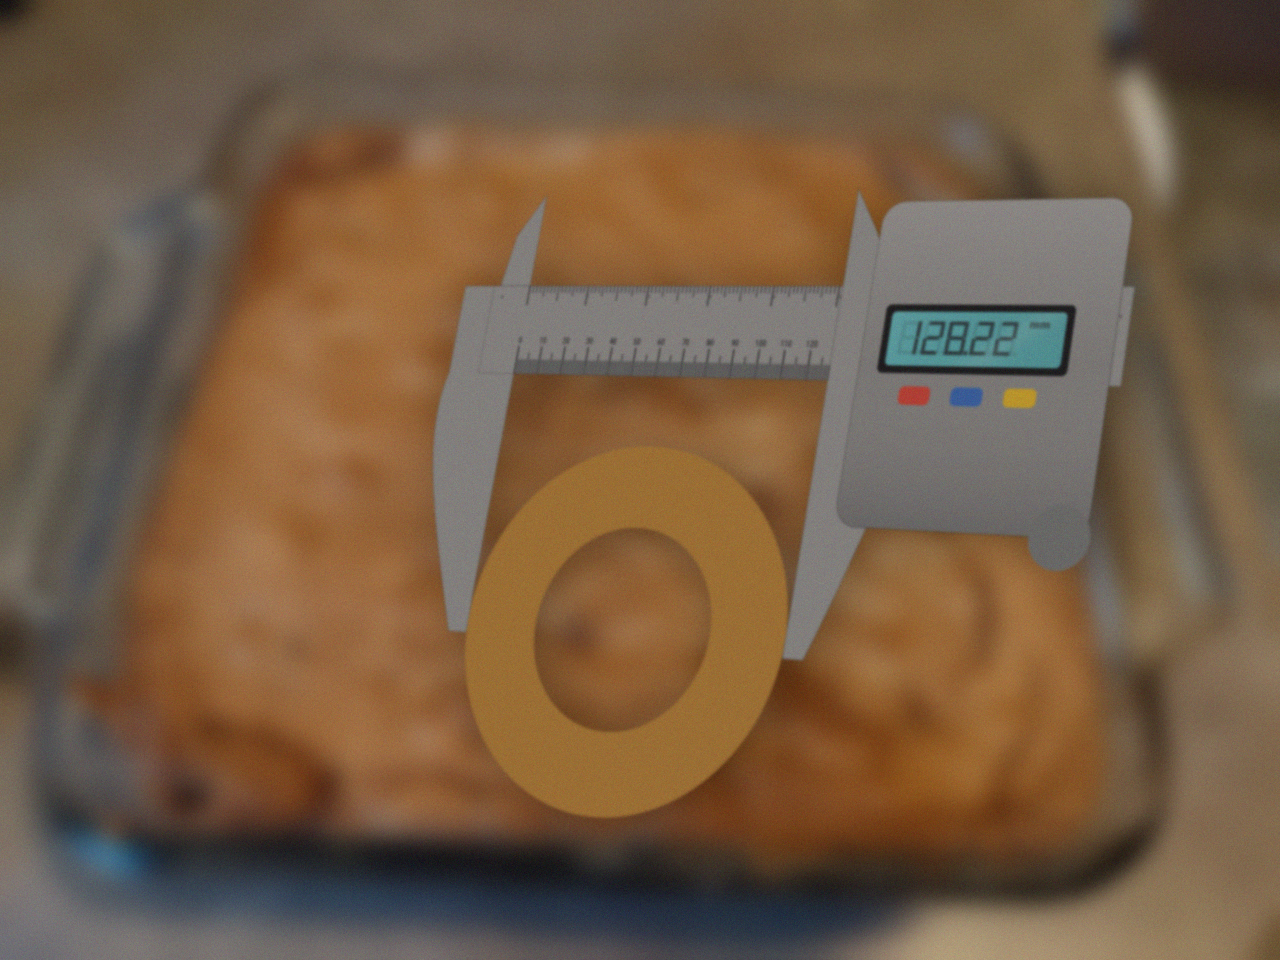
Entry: 128.22; mm
